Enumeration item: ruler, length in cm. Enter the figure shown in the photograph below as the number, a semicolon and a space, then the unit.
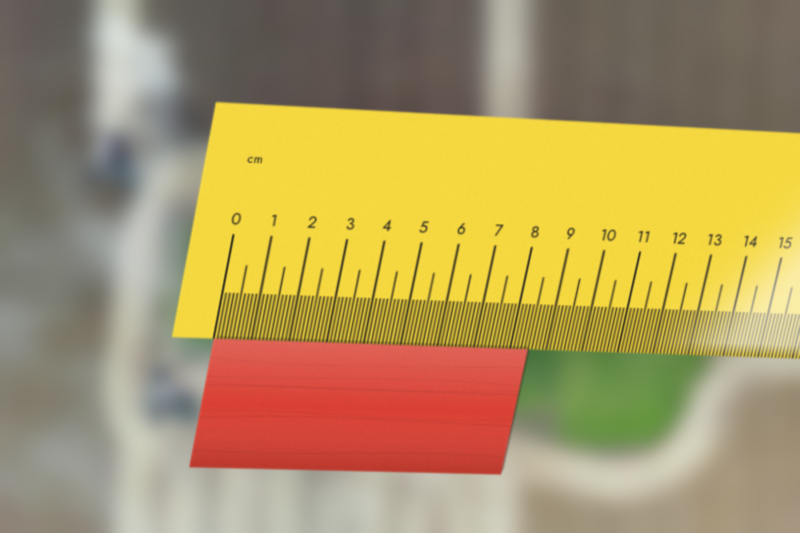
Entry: 8.5; cm
